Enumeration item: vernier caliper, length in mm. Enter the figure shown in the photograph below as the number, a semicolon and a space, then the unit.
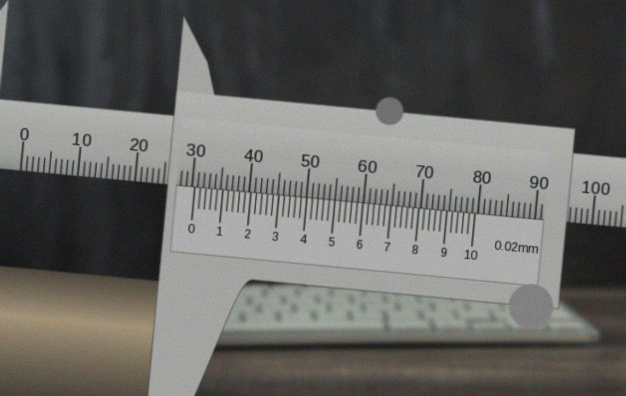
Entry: 30.5; mm
